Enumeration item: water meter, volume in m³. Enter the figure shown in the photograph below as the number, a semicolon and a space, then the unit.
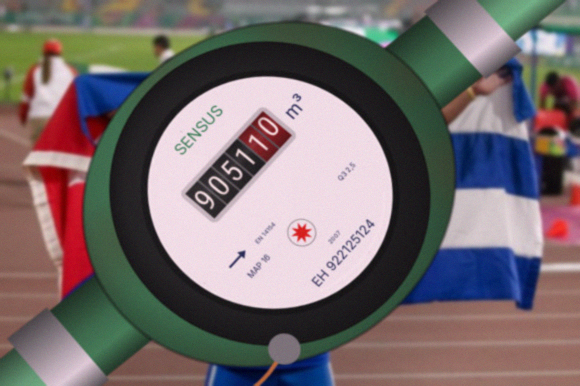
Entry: 9051.10; m³
